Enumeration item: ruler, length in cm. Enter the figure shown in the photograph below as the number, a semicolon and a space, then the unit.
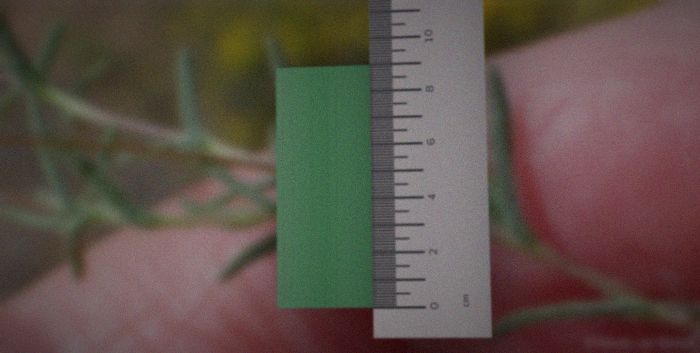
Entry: 9; cm
